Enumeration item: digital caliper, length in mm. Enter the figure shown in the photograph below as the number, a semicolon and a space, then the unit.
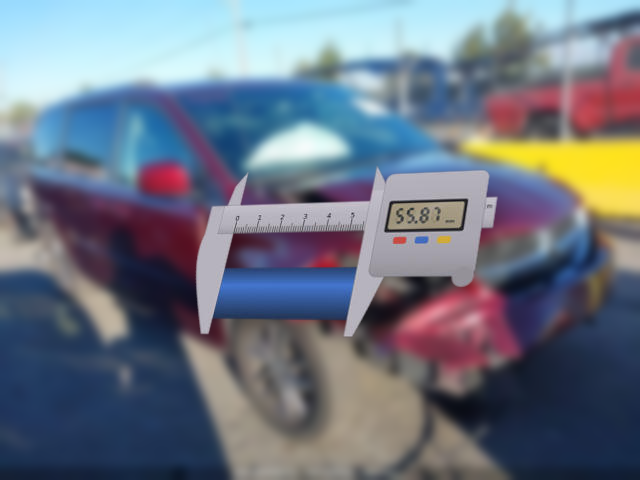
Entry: 55.87; mm
